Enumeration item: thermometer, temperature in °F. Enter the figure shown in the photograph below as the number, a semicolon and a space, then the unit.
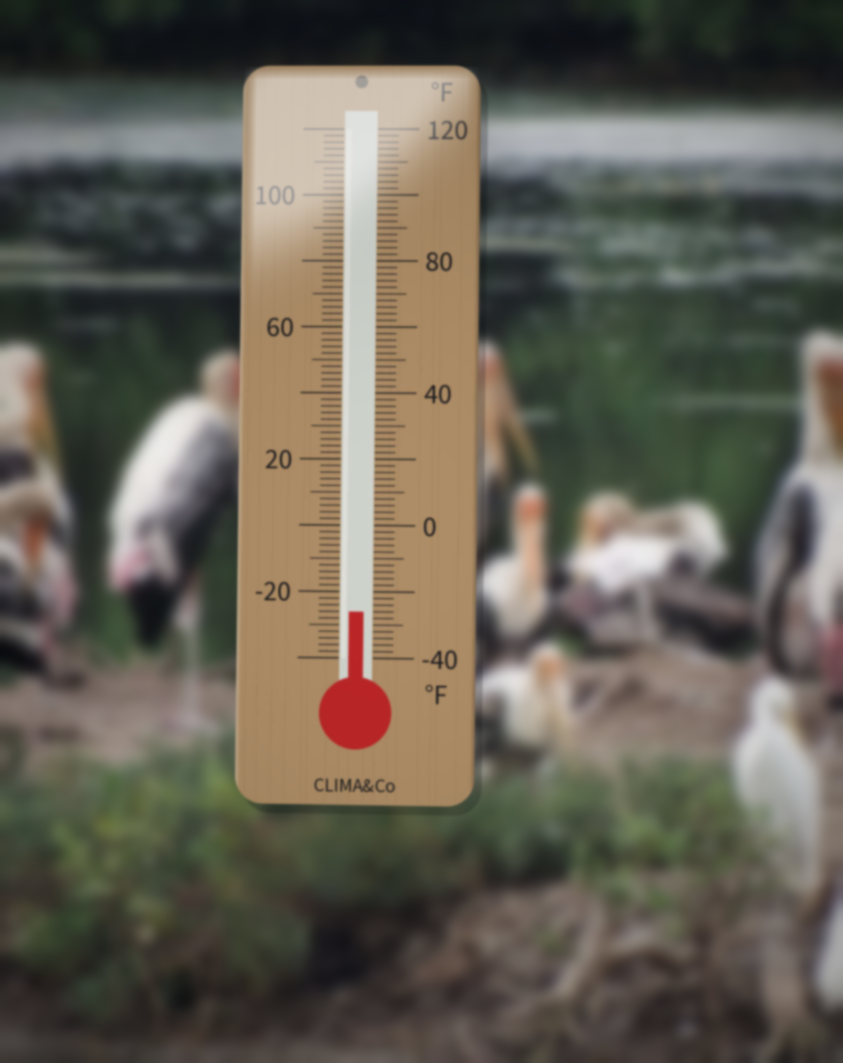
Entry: -26; °F
